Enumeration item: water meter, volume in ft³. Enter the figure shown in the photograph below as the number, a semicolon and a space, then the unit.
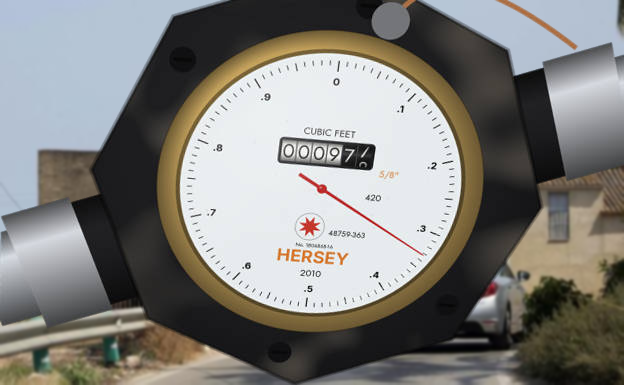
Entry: 977.33; ft³
